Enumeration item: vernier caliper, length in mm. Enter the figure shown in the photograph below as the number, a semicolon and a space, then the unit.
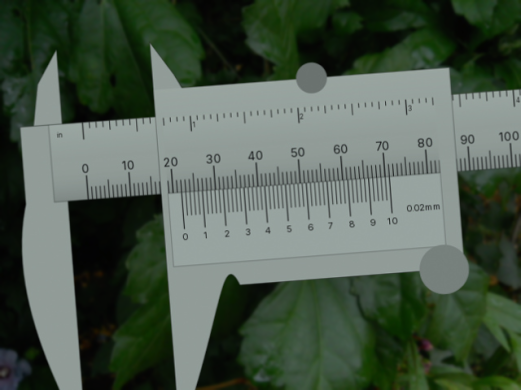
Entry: 22.0; mm
